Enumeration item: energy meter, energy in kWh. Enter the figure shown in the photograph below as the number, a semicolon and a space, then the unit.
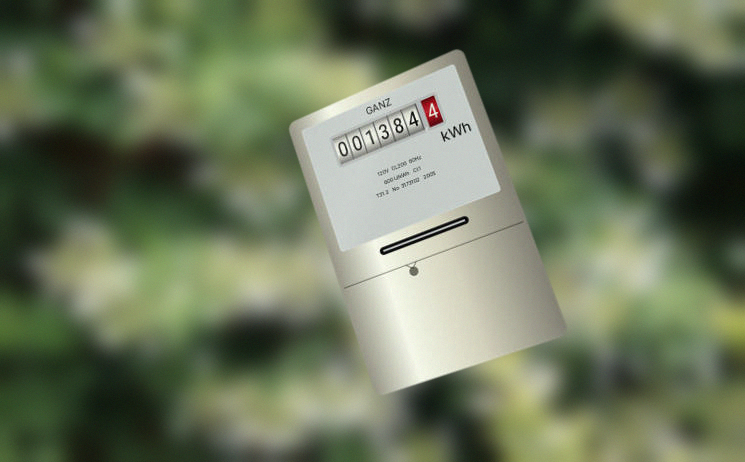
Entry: 1384.4; kWh
